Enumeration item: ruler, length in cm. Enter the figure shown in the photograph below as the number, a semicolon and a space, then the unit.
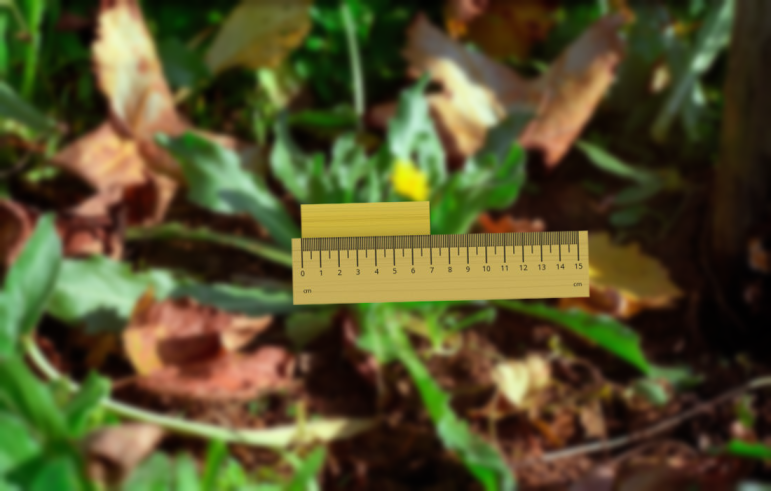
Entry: 7; cm
